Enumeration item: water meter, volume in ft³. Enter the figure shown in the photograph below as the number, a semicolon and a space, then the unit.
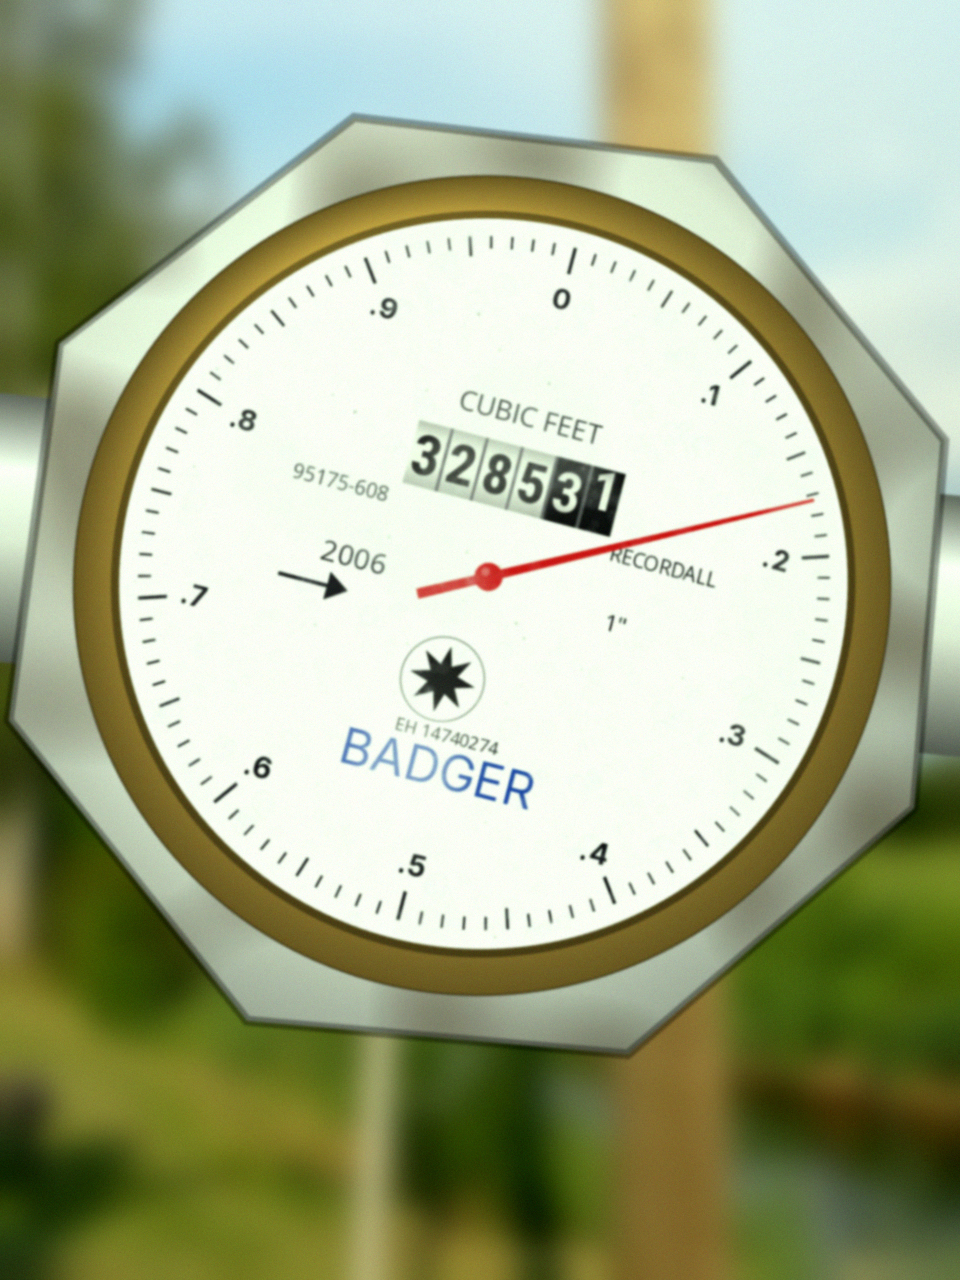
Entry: 328531.17; ft³
